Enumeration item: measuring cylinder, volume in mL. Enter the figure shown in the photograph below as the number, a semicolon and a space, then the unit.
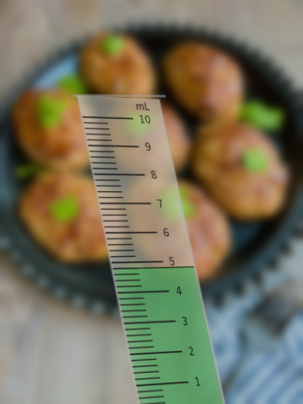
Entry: 4.8; mL
